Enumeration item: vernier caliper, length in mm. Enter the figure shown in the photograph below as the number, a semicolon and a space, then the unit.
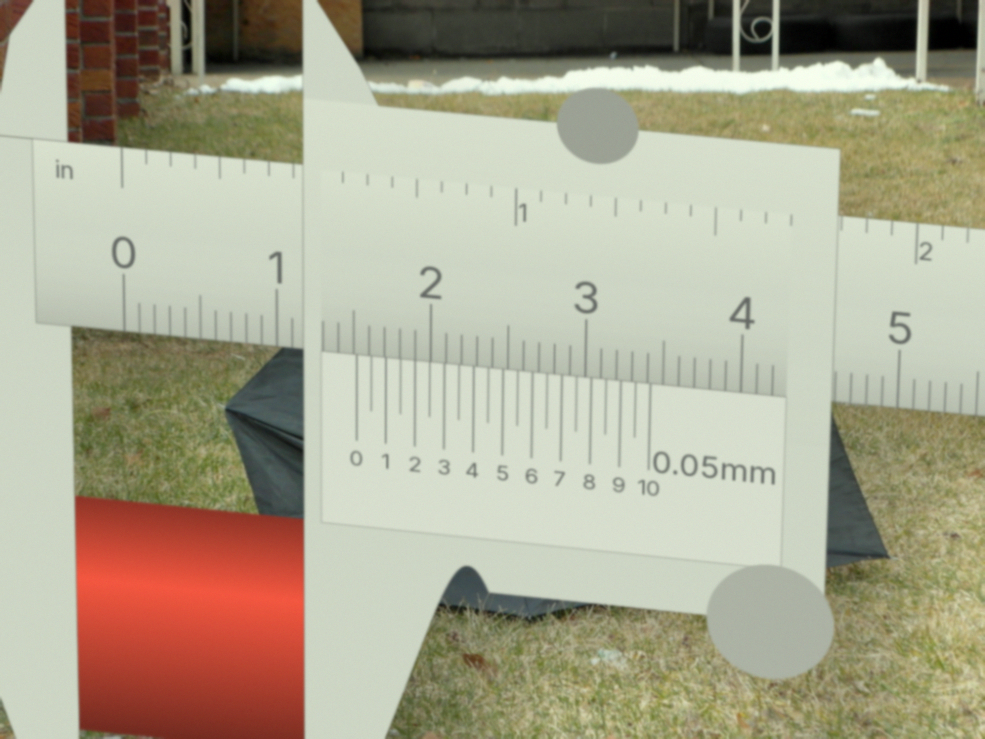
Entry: 15.2; mm
